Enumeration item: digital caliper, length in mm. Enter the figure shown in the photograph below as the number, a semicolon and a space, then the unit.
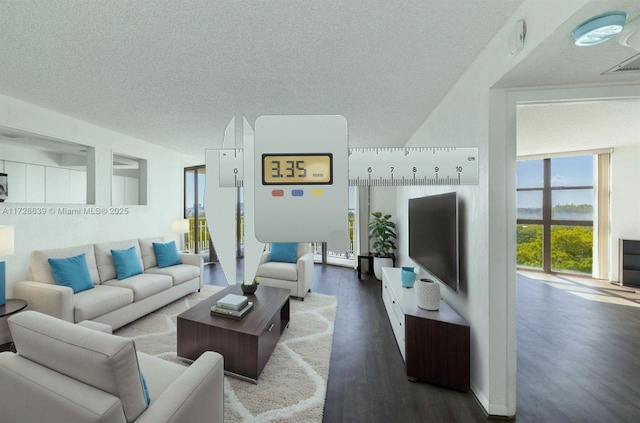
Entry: 3.35; mm
